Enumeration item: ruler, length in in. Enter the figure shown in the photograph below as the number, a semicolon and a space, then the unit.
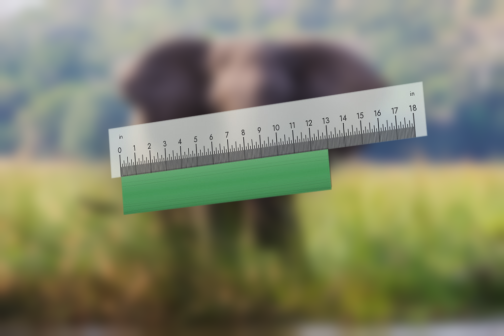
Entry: 13; in
